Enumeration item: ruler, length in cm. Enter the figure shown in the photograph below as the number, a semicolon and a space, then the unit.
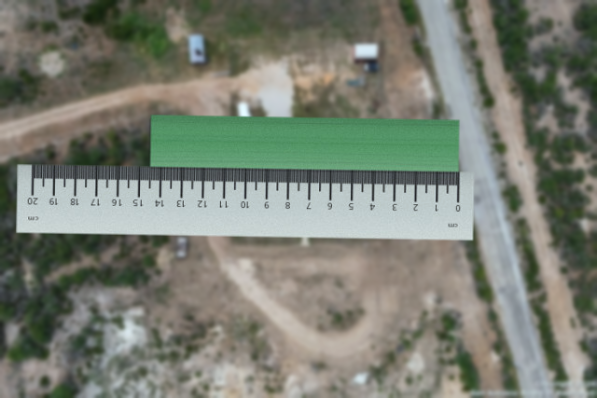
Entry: 14.5; cm
